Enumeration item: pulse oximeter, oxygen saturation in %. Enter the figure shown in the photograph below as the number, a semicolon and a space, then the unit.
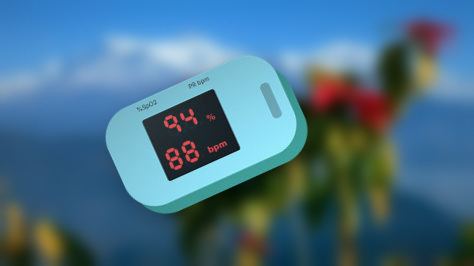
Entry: 94; %
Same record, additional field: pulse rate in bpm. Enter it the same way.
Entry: 88; bpm
